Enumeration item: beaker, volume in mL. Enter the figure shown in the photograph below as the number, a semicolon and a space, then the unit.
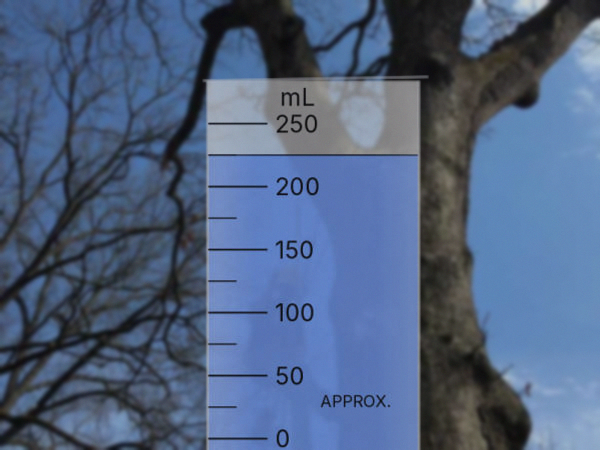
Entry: 225; mL
